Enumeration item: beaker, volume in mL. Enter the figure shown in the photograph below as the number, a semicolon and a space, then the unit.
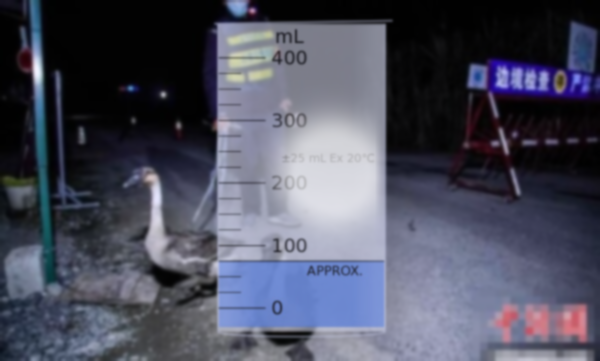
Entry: 75; mL
